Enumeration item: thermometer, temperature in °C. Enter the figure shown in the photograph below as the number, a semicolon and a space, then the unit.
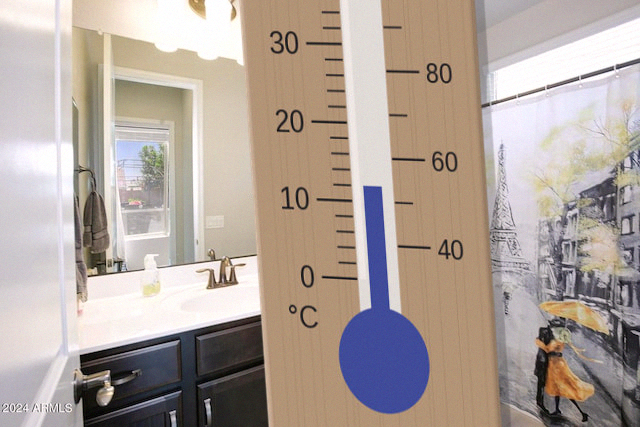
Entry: 12; °C
